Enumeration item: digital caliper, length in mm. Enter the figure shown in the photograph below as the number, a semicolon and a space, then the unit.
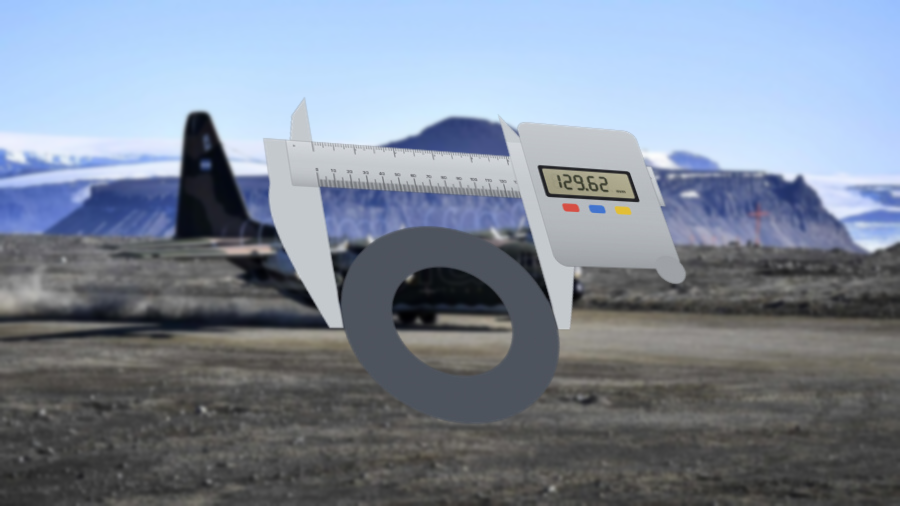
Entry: 129.62; mm
